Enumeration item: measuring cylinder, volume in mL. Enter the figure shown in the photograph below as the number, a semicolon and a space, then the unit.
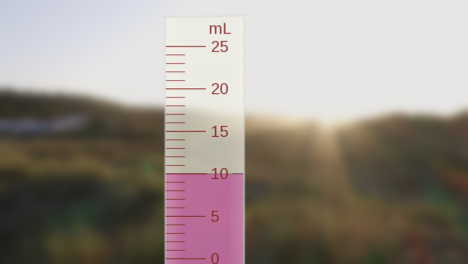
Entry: 10; mL
